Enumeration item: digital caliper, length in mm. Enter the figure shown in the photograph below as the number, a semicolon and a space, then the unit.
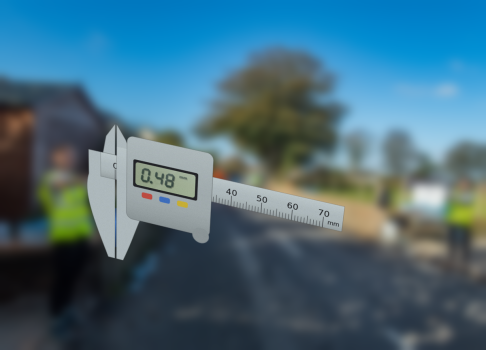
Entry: 0.48; mm
